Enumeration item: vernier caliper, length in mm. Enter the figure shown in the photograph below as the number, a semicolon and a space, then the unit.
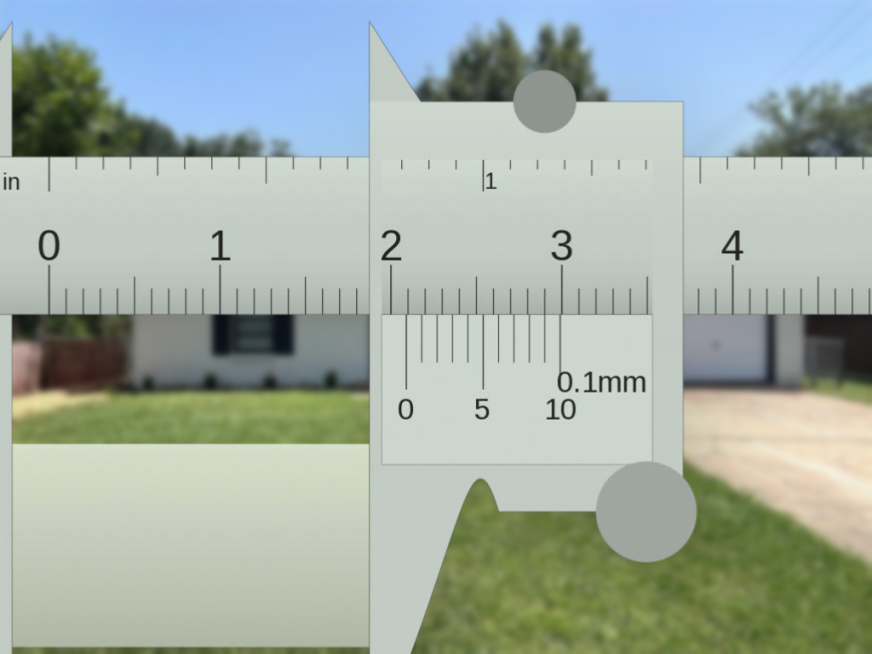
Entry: 20.9; mm
